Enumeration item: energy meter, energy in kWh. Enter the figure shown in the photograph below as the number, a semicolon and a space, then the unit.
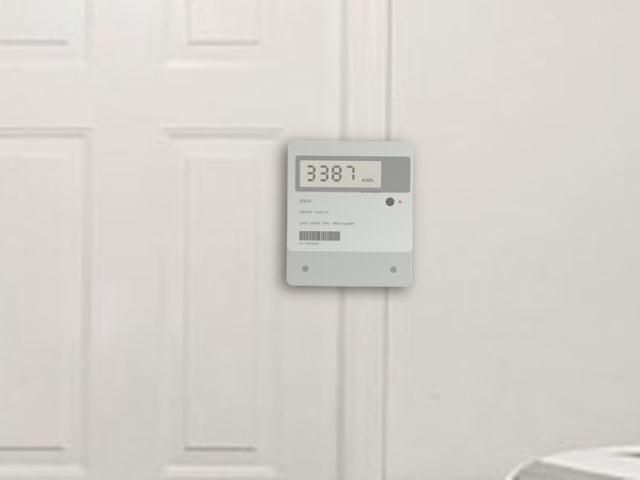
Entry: 3387; kWh
